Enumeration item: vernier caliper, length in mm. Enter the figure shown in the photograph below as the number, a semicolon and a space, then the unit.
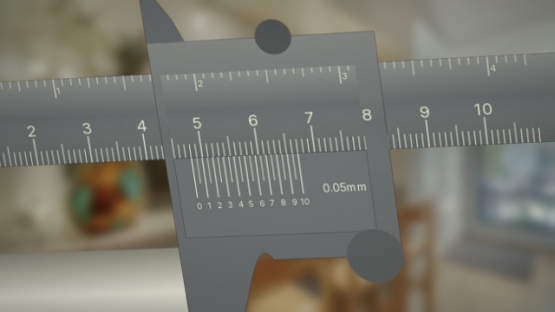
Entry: 48.0; mm
